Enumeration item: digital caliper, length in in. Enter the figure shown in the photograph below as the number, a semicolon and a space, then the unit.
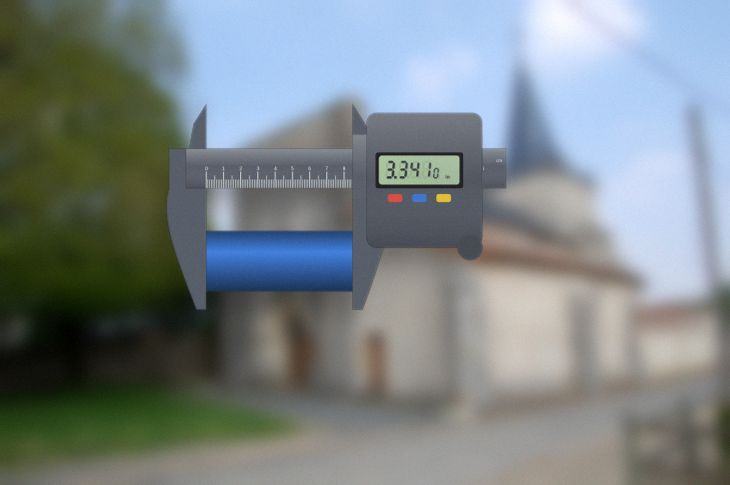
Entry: 3.3410; in
